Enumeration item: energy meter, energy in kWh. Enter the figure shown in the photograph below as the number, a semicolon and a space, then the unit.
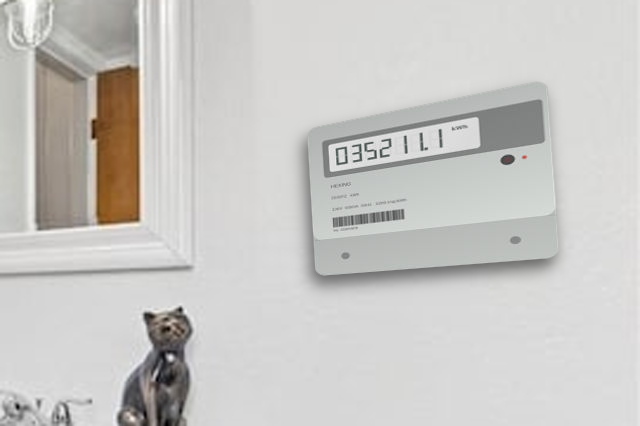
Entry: 35211.1; kWh
